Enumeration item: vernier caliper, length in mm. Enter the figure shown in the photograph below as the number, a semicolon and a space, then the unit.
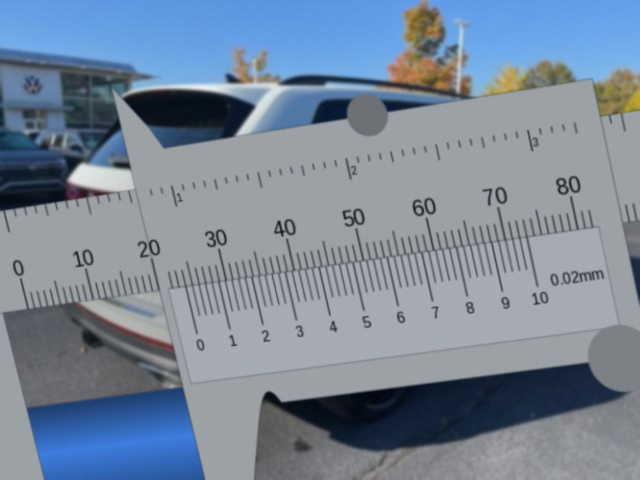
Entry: 24.0; mm
